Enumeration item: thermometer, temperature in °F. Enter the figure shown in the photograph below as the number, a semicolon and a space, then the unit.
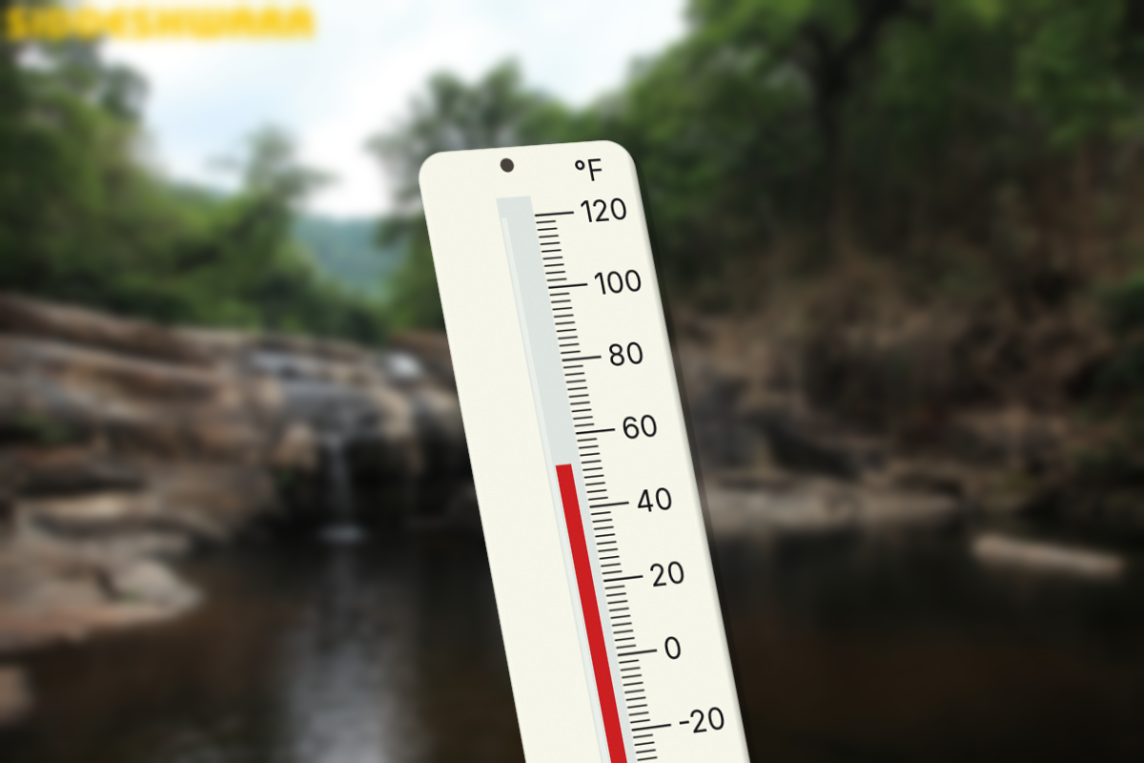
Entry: 52; °F
